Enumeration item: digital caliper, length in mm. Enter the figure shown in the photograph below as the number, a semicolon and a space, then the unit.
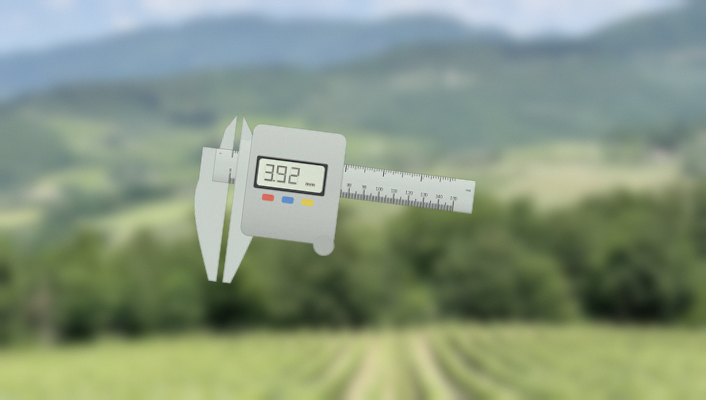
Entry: 3.92; mm
